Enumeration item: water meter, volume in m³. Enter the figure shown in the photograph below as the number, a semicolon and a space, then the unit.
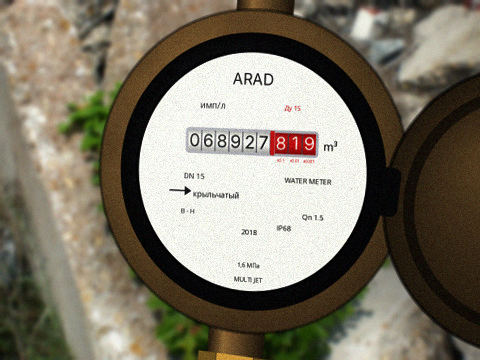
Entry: 68927.819; m³
